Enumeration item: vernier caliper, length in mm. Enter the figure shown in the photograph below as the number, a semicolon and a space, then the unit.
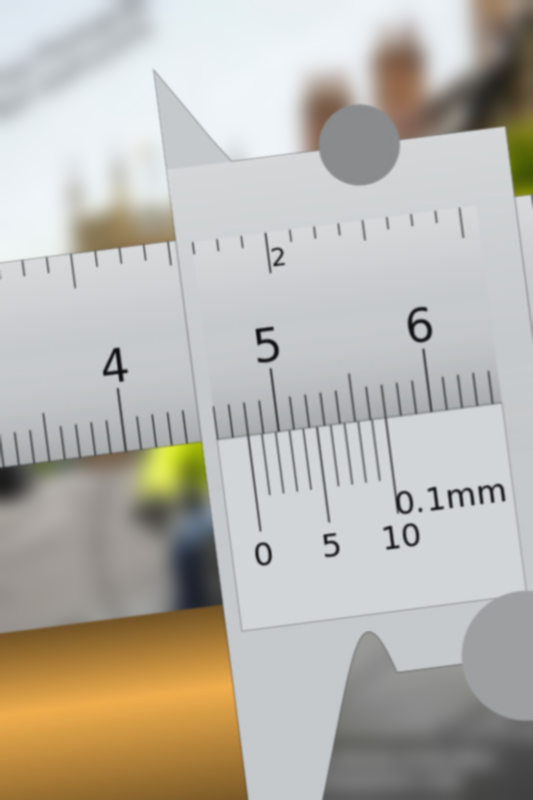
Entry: 48.0; mm
